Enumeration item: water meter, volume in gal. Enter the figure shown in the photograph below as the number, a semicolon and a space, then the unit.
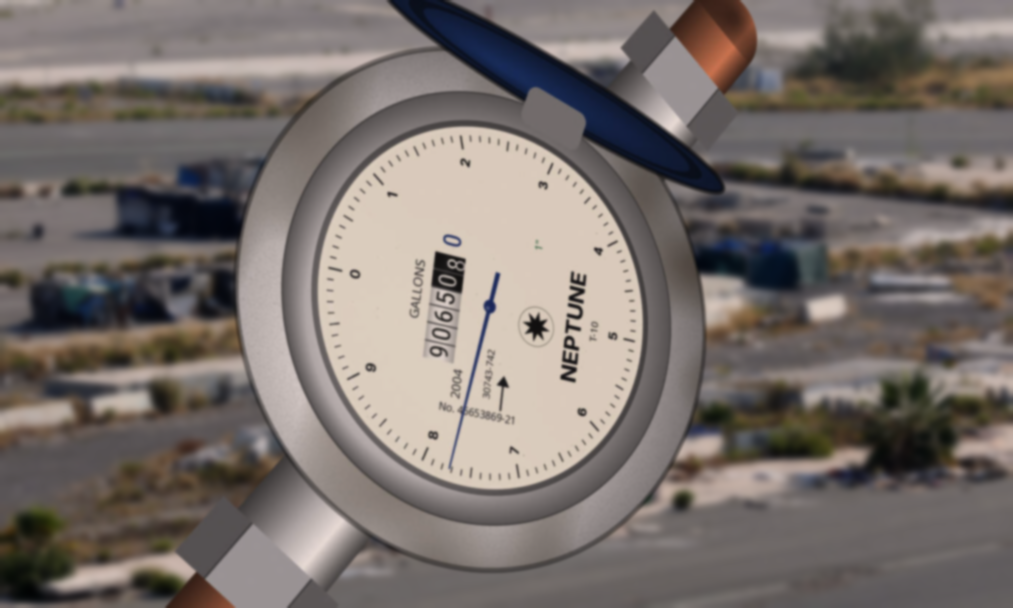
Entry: 9065077.7; gal
